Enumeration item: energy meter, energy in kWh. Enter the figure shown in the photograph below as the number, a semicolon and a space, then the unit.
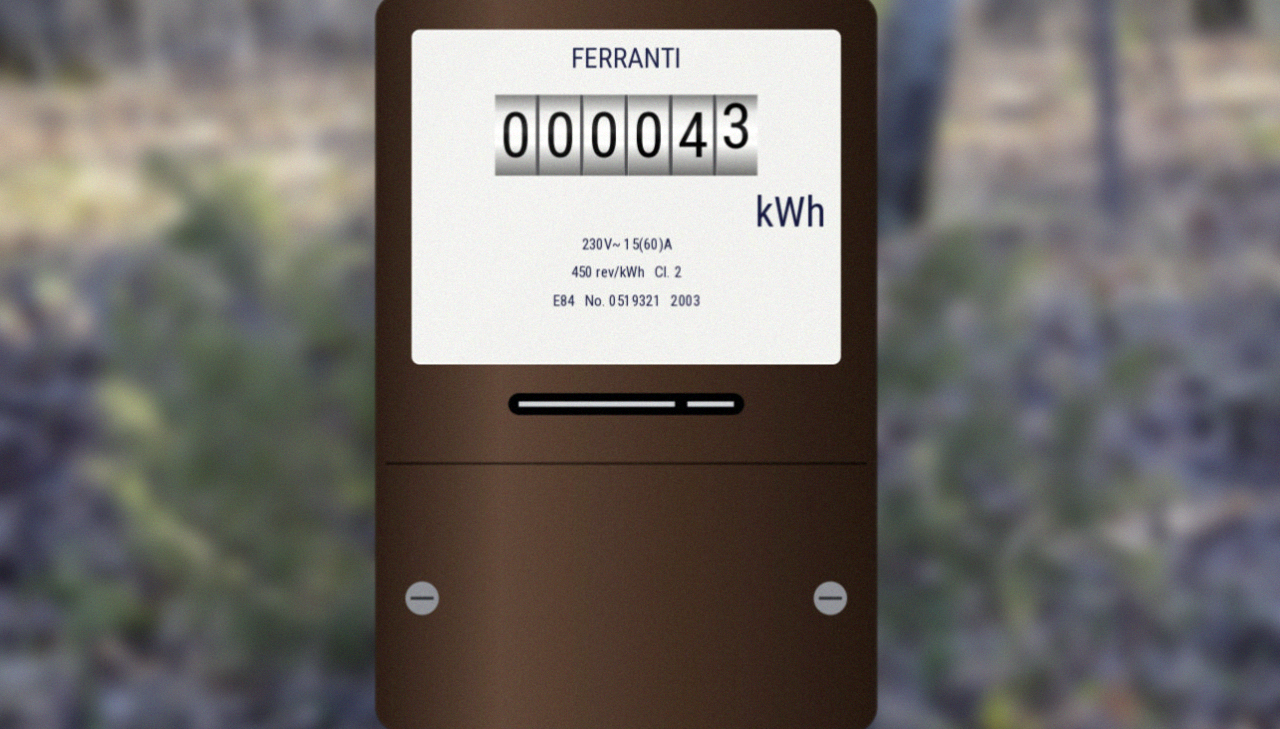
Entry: 43; kWh
